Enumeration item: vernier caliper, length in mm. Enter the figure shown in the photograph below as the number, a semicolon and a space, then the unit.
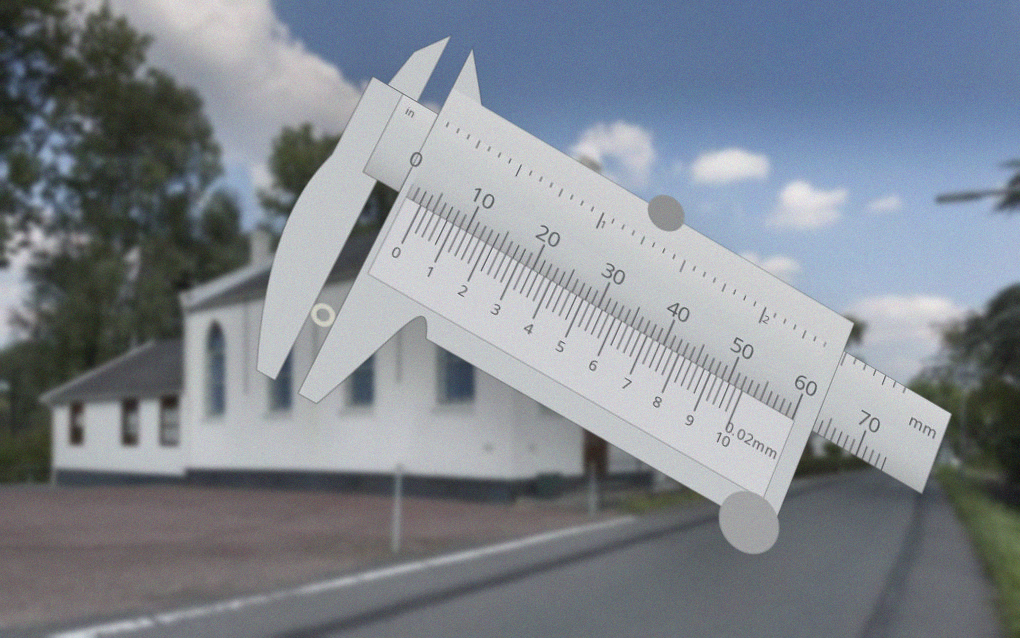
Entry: 3.2; mm
